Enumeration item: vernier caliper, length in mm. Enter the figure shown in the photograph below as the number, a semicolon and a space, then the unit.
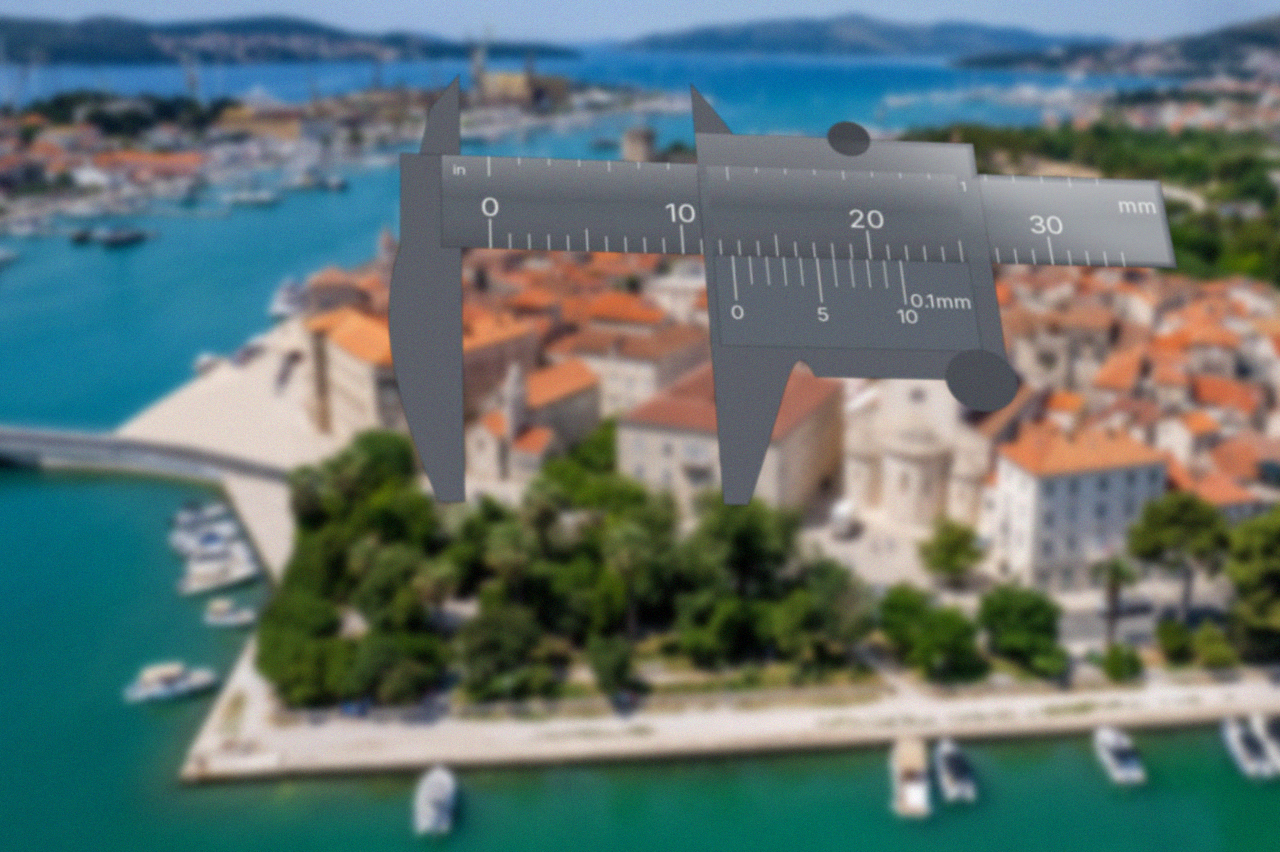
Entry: 12.6; mm
